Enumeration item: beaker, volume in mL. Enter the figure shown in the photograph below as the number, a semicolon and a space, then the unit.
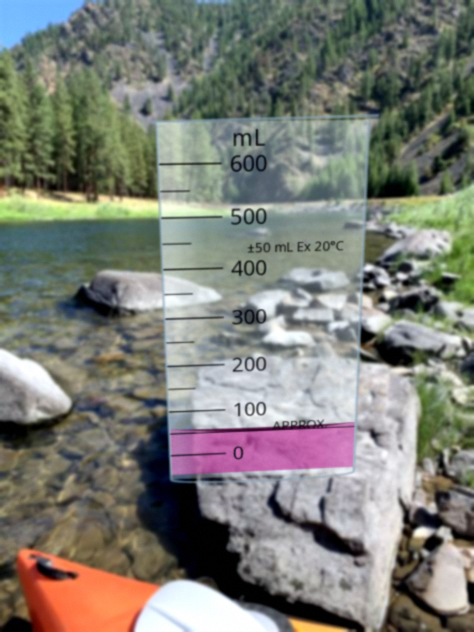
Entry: 50; mL
